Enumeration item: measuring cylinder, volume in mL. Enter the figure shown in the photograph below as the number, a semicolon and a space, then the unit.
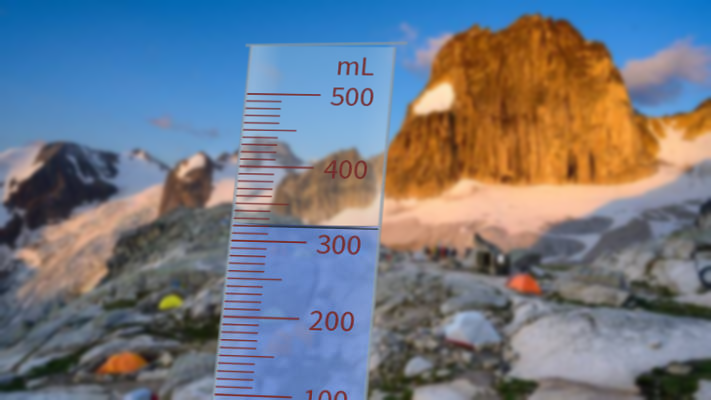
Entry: 320; mL
